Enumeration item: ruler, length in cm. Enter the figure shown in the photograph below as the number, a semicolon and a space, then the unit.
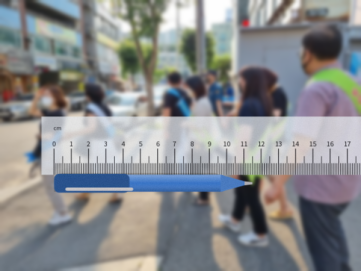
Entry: 11.5; cm
